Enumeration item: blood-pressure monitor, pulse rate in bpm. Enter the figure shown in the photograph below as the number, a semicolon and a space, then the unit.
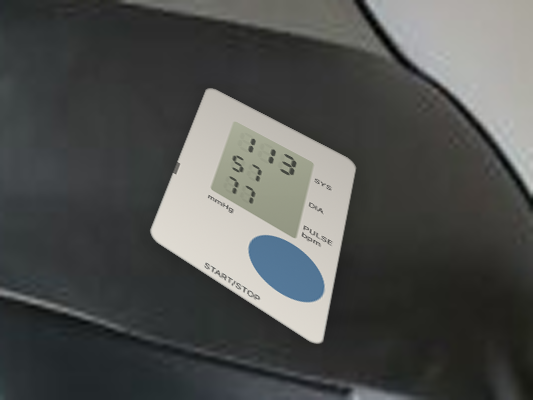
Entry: 77; bpm
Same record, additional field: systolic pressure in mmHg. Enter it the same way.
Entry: 113; mmHg
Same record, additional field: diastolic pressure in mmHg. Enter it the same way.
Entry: 57; mmHg
